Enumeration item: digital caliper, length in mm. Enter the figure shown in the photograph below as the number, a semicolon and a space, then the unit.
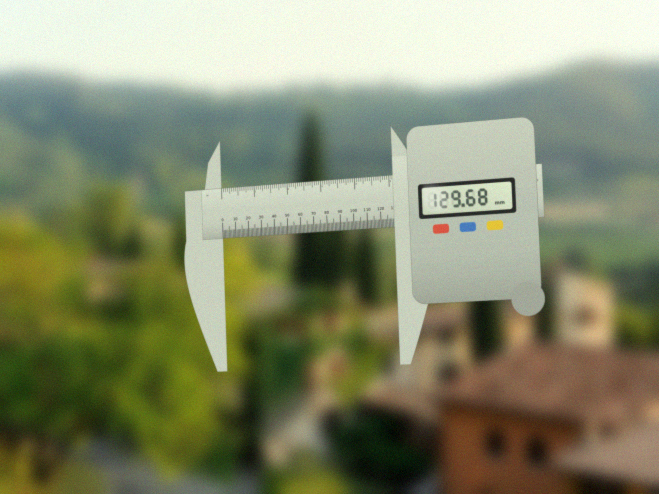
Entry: 129.68; mm
